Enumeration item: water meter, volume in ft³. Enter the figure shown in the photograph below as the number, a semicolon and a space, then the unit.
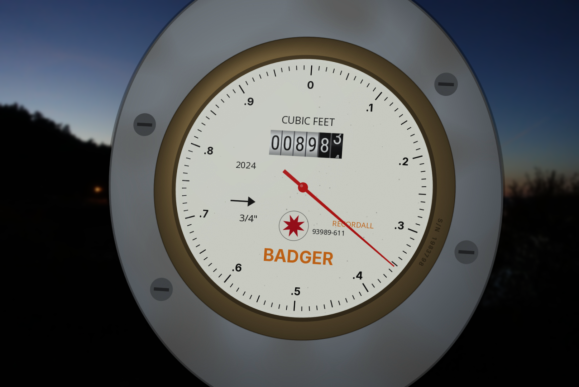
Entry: 8983.35; ft³
